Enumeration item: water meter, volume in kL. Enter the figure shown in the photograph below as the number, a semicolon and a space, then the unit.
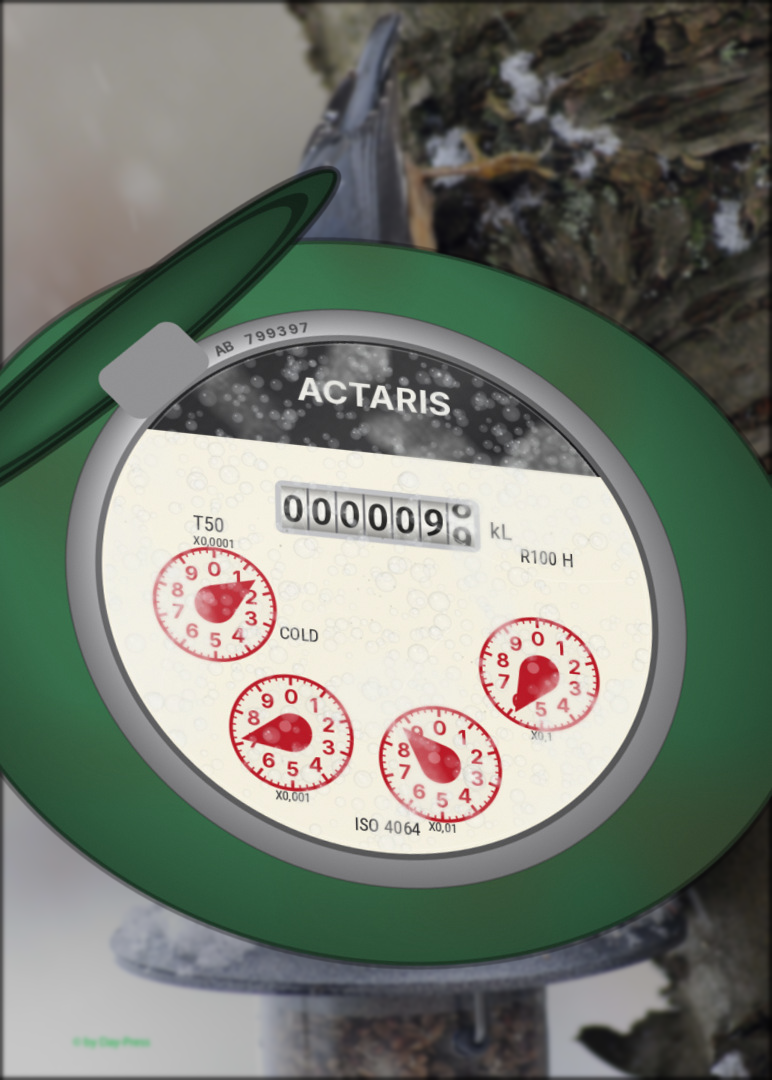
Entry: 98.5871; kL
